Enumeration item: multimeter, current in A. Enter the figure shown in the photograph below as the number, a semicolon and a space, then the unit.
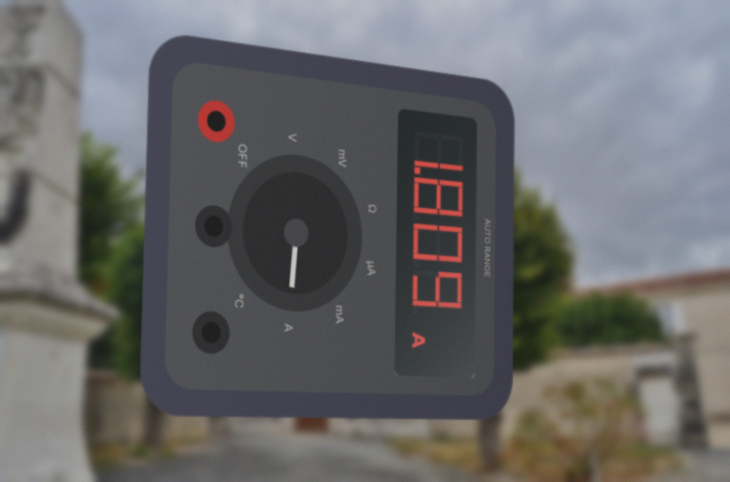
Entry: 1.809; A
